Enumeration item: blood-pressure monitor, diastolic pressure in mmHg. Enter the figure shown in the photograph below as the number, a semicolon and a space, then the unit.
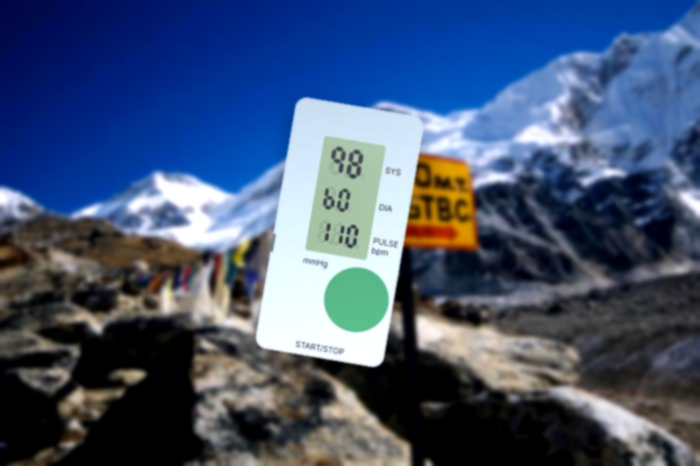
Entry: 60; mmHg
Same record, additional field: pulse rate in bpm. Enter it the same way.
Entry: 110; bpm
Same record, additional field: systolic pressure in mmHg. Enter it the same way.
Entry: 98; mmHg
